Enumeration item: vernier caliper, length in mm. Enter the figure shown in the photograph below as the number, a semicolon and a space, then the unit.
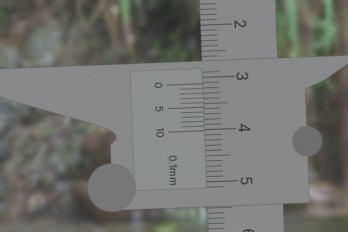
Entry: 31.2; mm
